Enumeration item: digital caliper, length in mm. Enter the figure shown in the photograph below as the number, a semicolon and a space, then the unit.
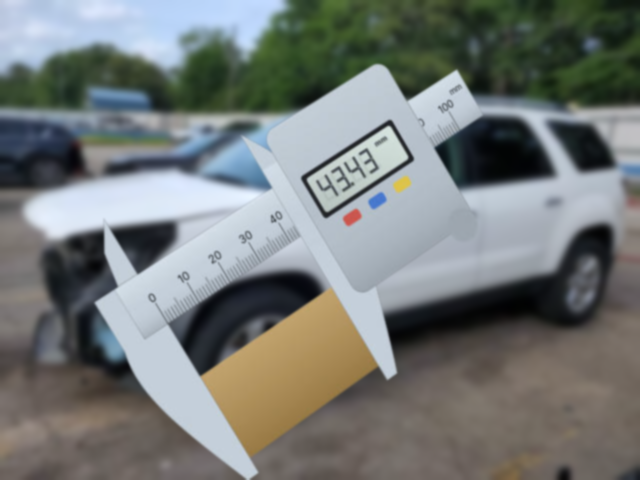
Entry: 43.43; mm
